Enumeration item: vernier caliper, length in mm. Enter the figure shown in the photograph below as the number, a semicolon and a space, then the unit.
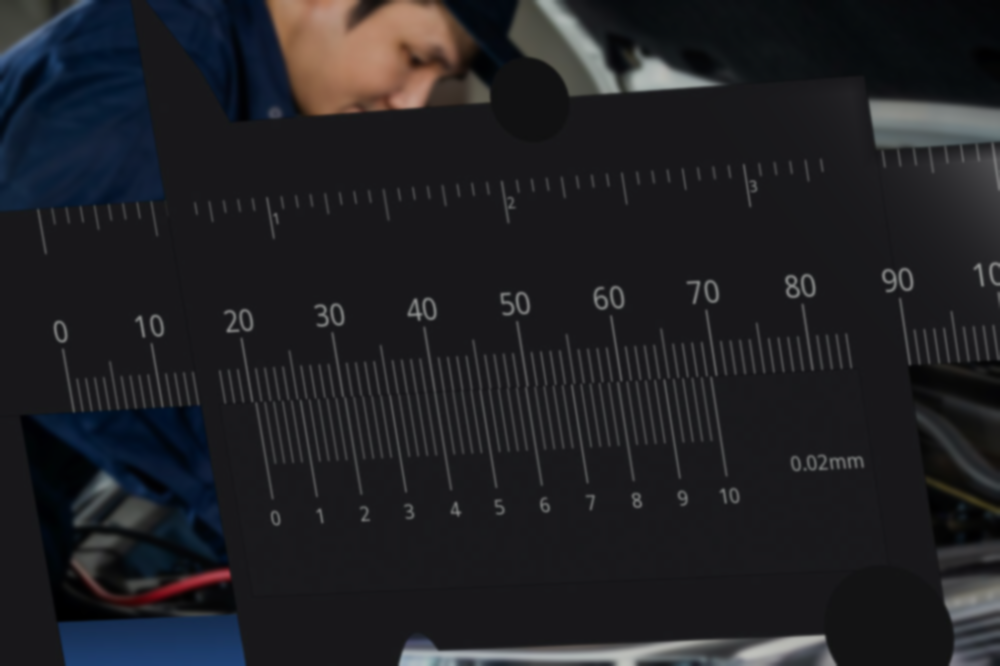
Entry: 20.4; mm
